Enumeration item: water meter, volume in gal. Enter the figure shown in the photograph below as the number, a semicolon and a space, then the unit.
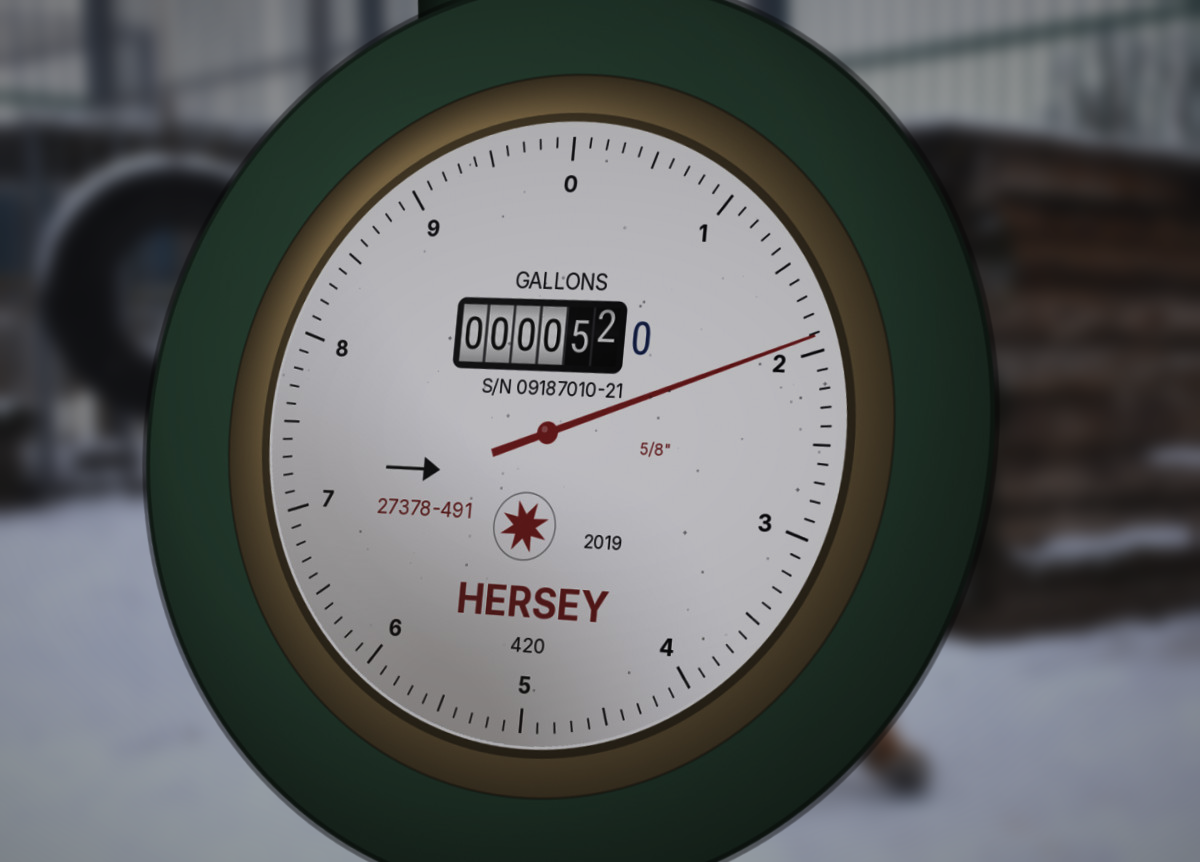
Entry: 521.9; gal
